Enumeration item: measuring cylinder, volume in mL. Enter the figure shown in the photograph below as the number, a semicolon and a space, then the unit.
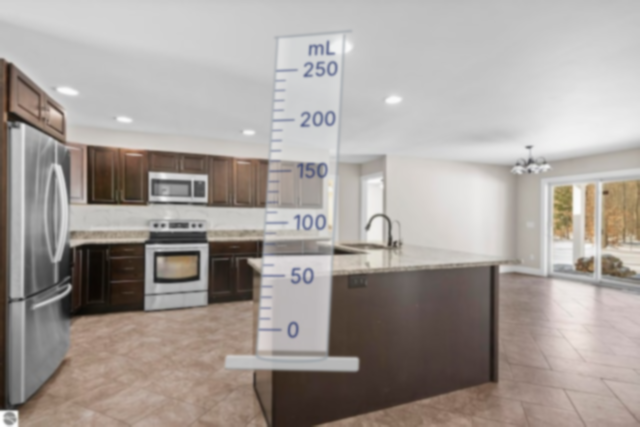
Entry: 70; mL
